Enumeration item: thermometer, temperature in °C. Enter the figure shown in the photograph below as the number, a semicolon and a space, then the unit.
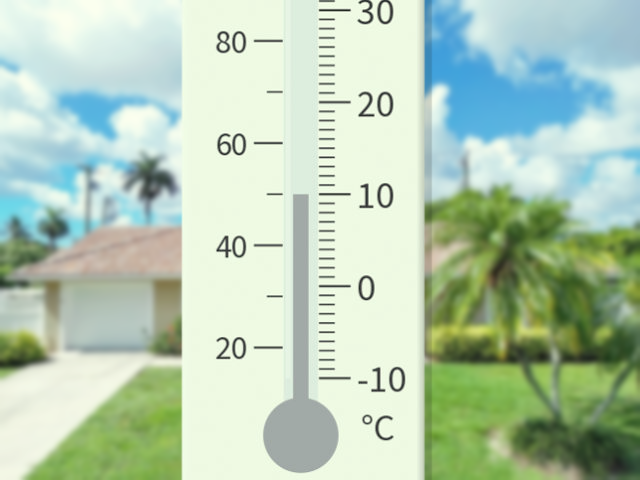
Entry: 10; °C
